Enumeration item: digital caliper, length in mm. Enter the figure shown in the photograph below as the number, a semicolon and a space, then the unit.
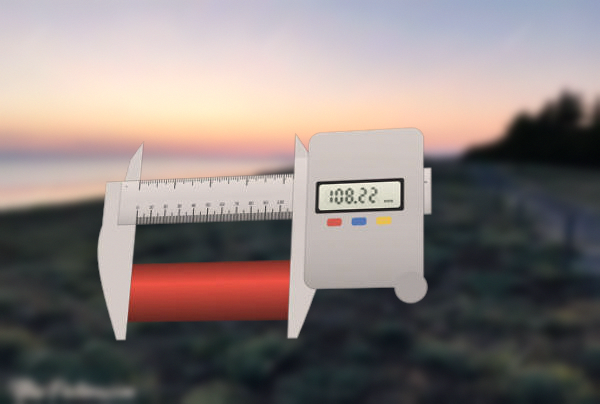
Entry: 108.22; mm
